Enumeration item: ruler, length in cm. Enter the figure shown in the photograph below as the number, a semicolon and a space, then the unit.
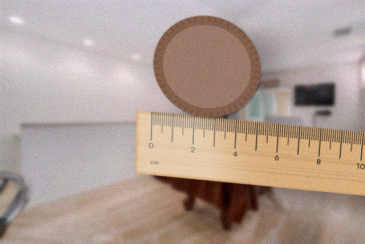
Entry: 5; cm
